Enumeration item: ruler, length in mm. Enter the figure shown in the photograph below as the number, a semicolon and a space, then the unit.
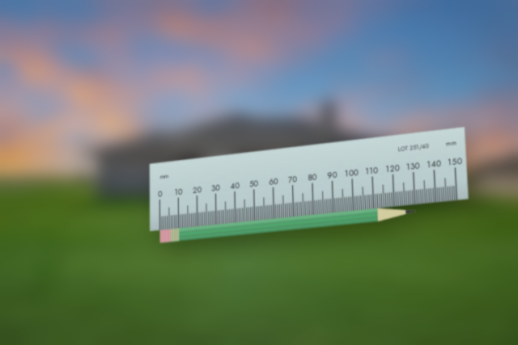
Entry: 130; mm
